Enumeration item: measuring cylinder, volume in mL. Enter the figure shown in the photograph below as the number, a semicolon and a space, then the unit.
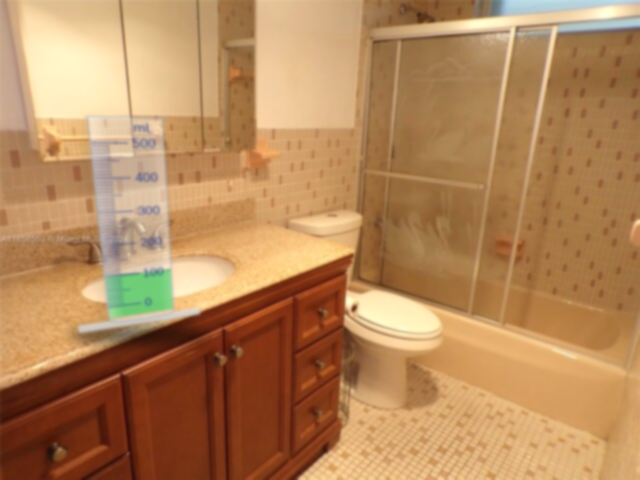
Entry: 100; mL
